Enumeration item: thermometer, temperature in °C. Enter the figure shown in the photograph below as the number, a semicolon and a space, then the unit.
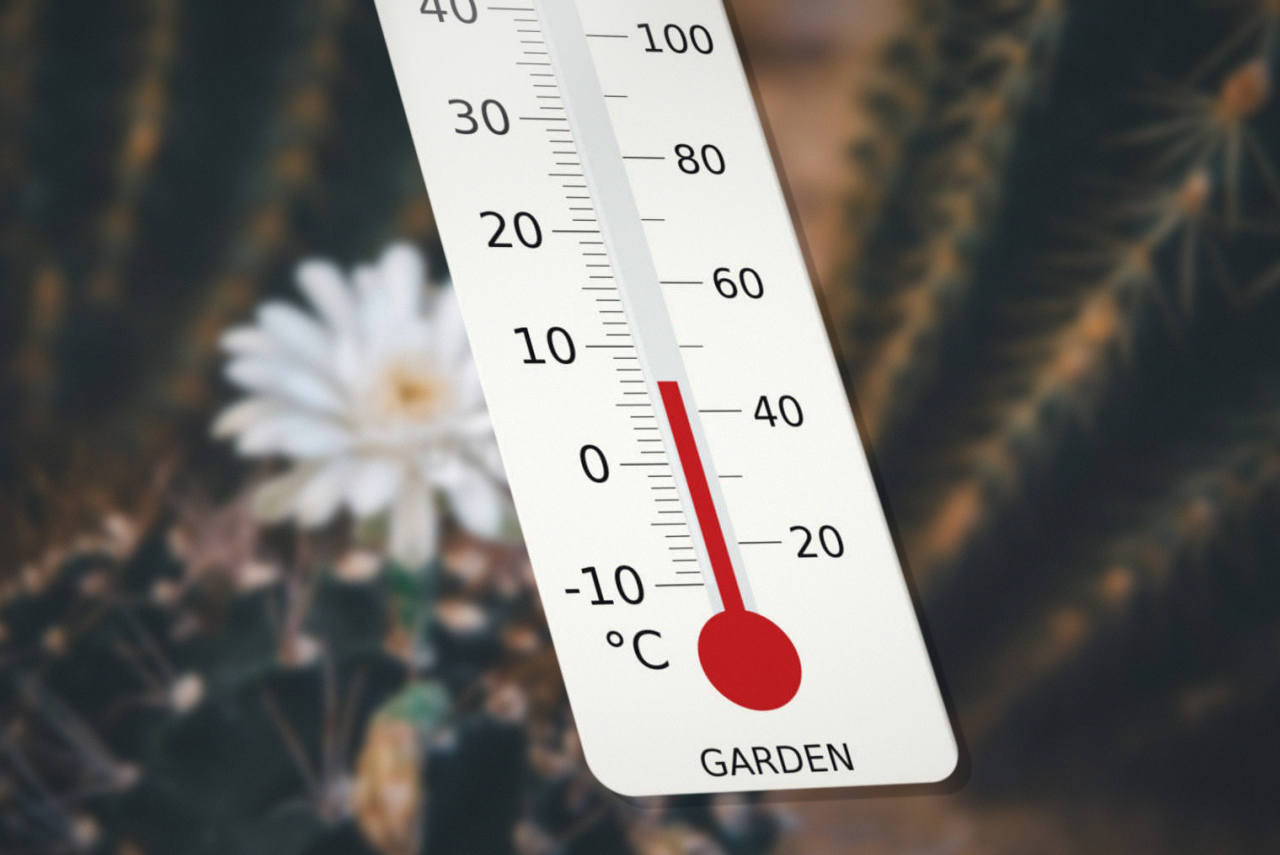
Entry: 7; °C
